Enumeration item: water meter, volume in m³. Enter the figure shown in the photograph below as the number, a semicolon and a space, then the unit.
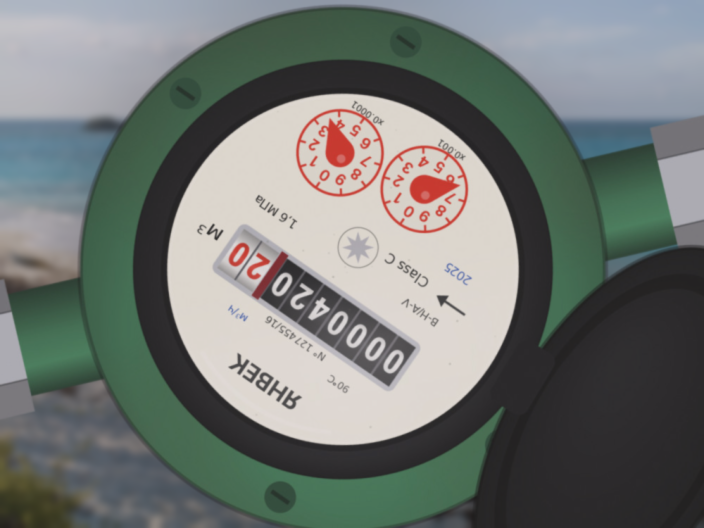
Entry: 420.2063; m³
